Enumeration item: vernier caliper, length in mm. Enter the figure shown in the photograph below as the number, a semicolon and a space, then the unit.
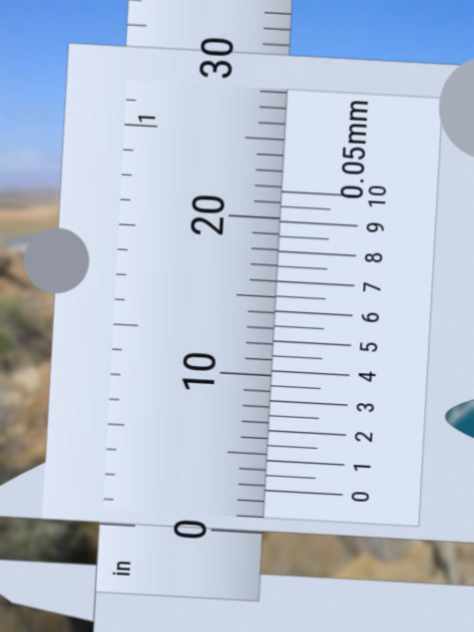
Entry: 2.7; mm
